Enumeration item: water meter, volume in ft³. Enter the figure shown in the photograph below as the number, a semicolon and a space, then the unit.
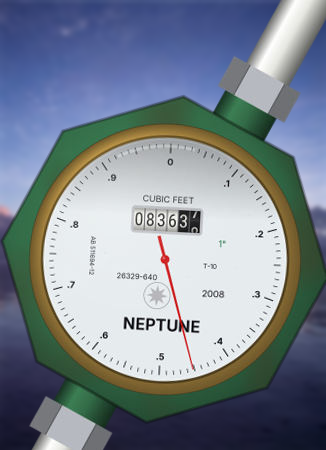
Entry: 83637.45; ft³
